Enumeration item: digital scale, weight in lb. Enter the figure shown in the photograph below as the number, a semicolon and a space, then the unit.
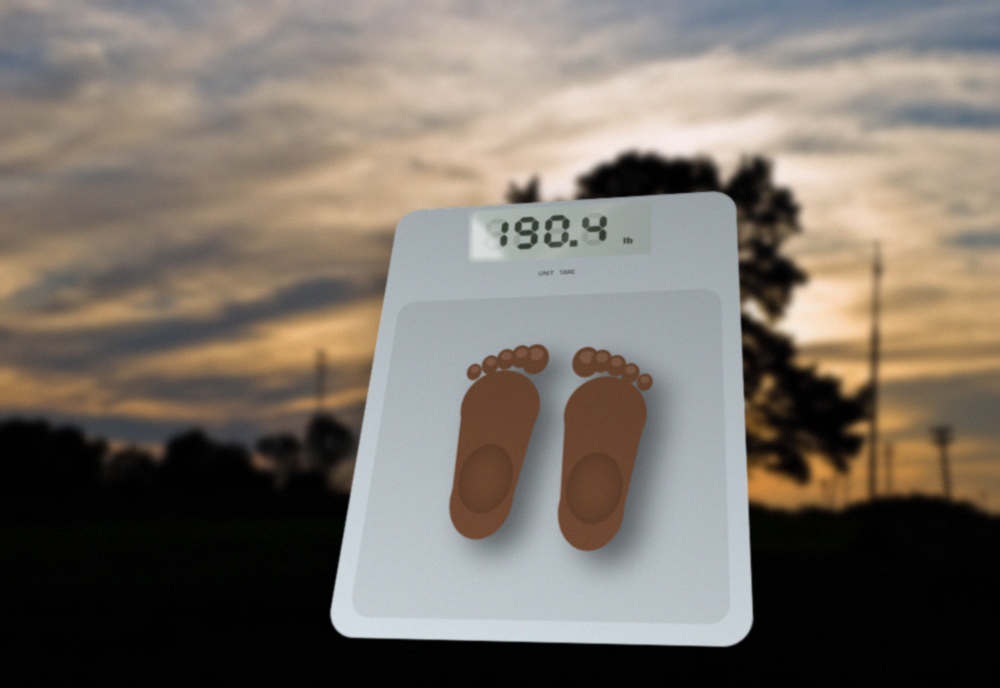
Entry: 190.4; lb
